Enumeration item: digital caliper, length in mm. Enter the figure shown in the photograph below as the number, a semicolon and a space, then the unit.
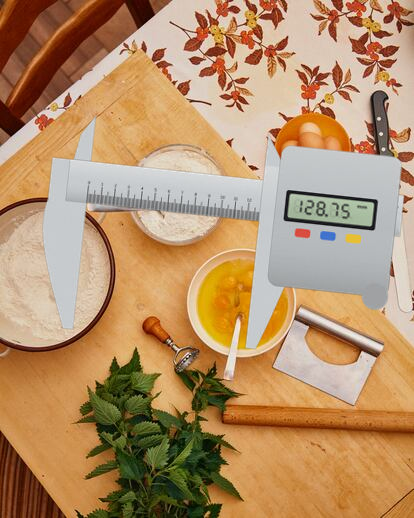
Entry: 128.75; mm
